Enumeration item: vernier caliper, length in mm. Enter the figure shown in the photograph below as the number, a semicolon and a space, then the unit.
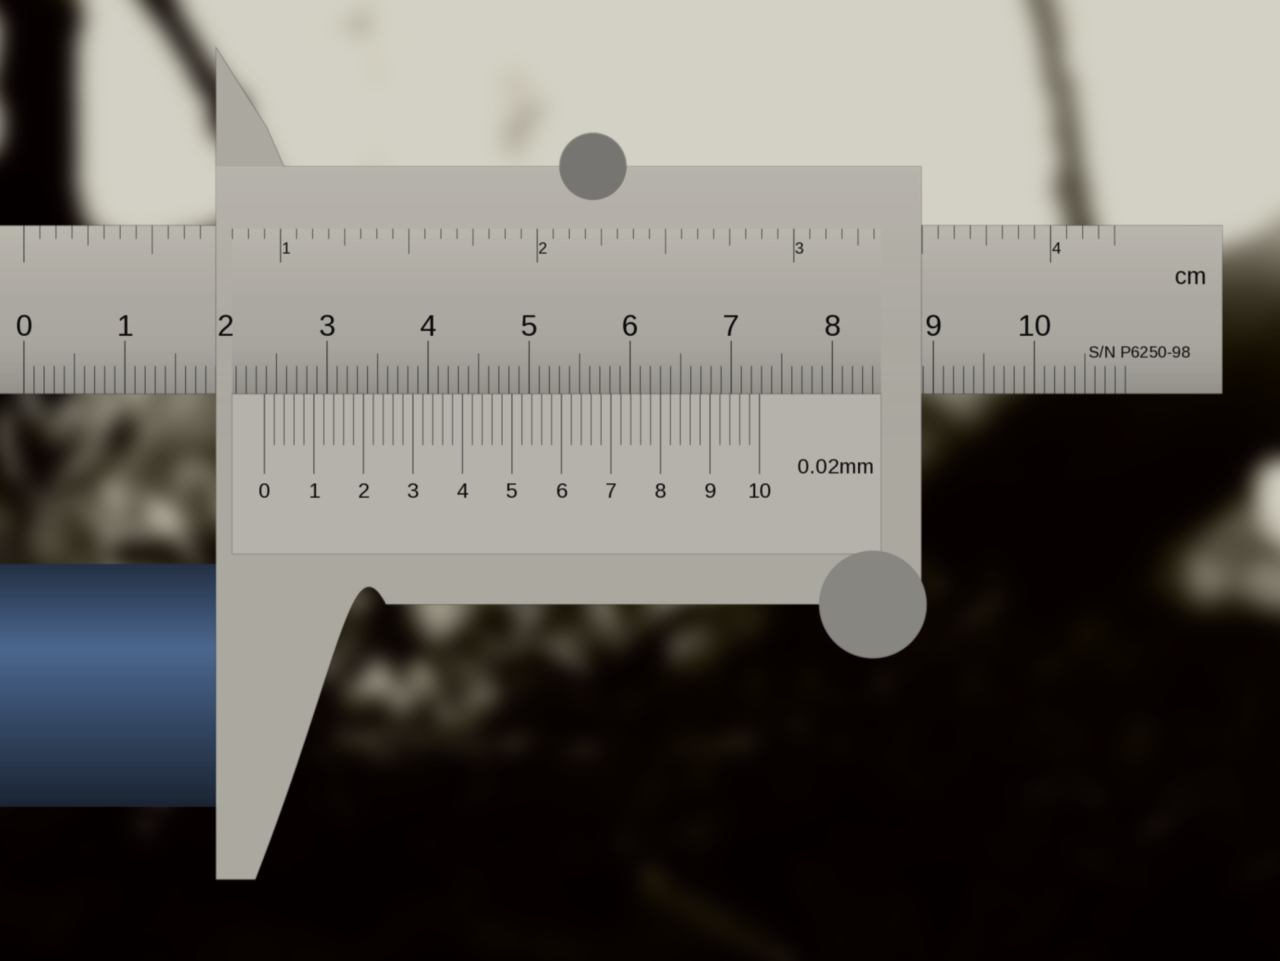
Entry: 23.8; mm
